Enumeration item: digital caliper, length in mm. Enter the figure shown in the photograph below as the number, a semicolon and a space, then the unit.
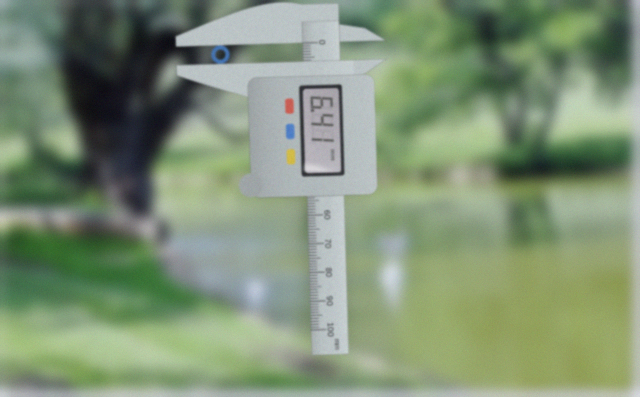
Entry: 6.41; mm
